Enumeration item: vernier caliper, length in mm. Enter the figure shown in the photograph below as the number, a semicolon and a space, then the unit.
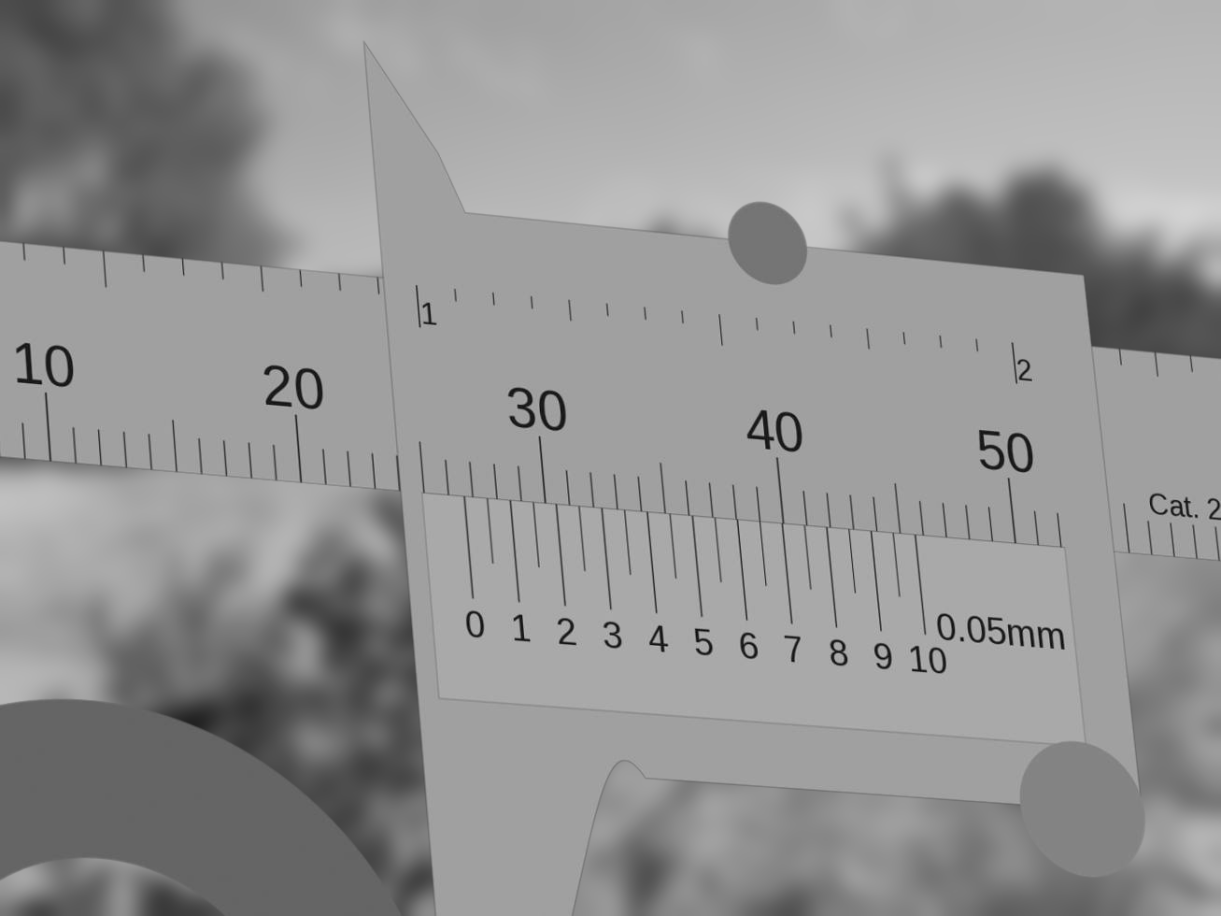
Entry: 26.65; mm
